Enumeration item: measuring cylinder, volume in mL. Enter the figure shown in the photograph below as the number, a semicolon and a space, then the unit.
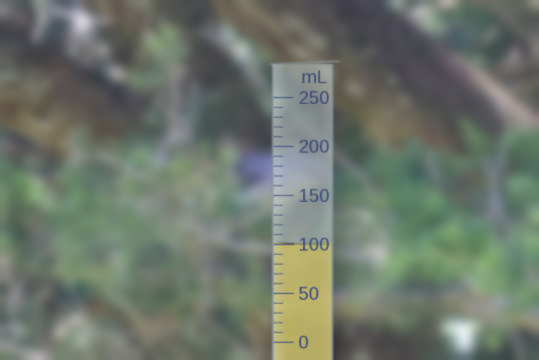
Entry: 100; mL
